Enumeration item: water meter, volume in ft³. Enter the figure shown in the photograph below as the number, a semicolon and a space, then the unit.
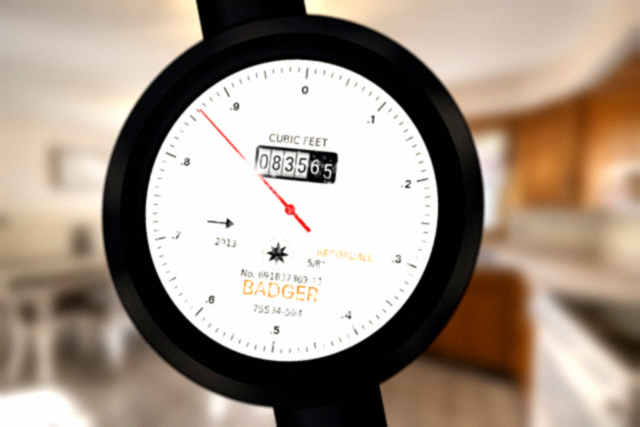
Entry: 83564.86; ft³
